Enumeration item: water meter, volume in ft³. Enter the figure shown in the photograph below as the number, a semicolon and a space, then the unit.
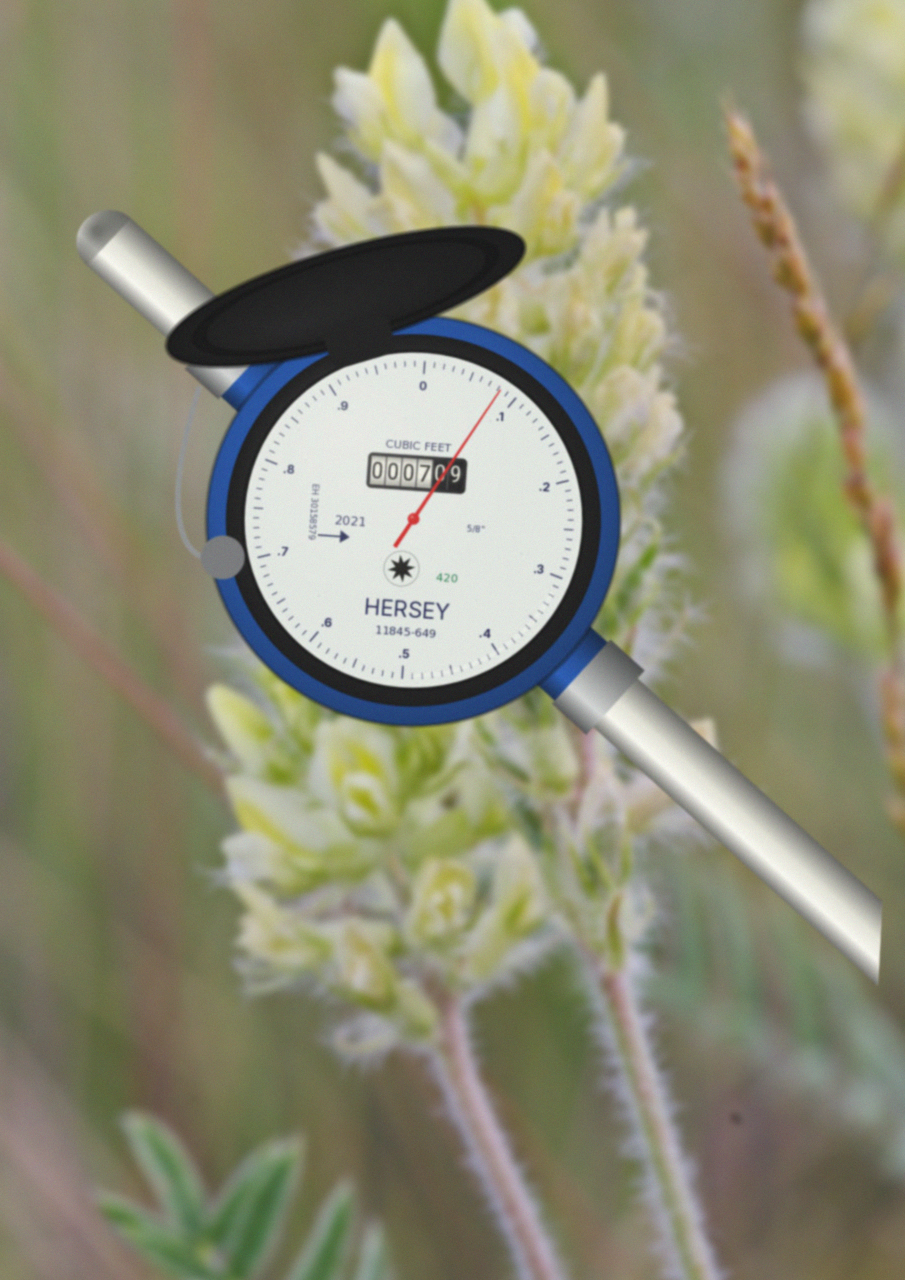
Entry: 709.08; ft³
